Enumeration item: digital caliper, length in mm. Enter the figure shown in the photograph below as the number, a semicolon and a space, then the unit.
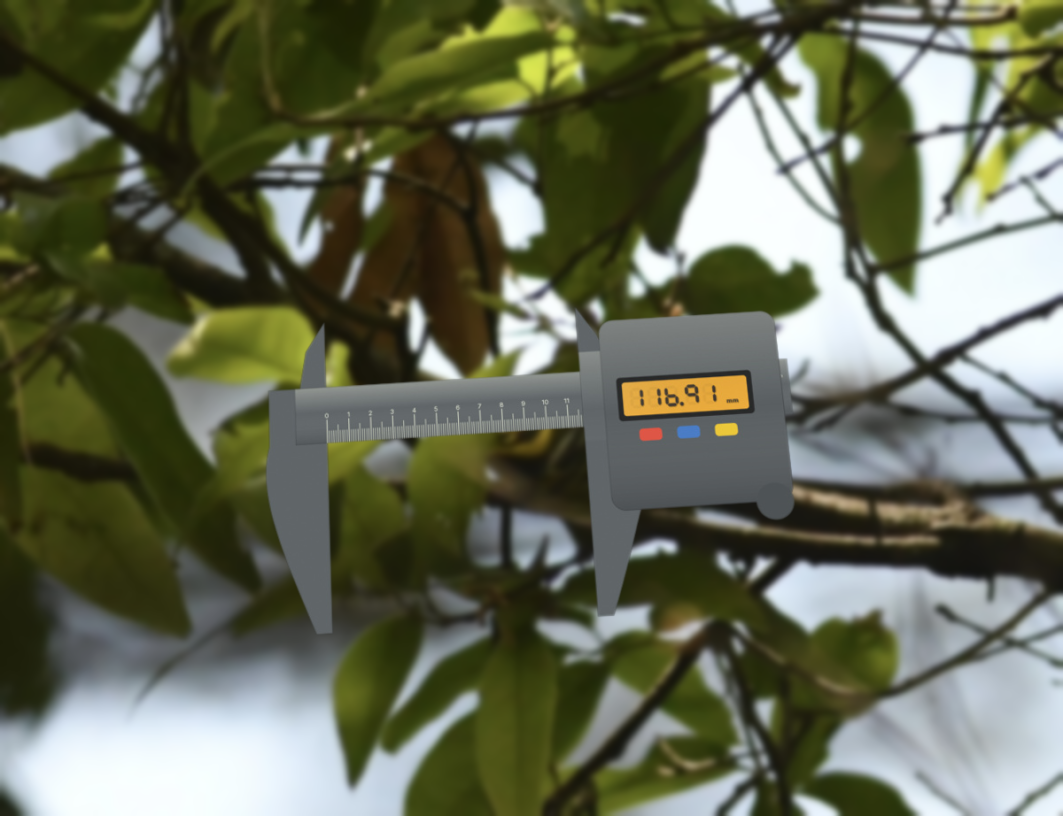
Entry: 116.91; mm
